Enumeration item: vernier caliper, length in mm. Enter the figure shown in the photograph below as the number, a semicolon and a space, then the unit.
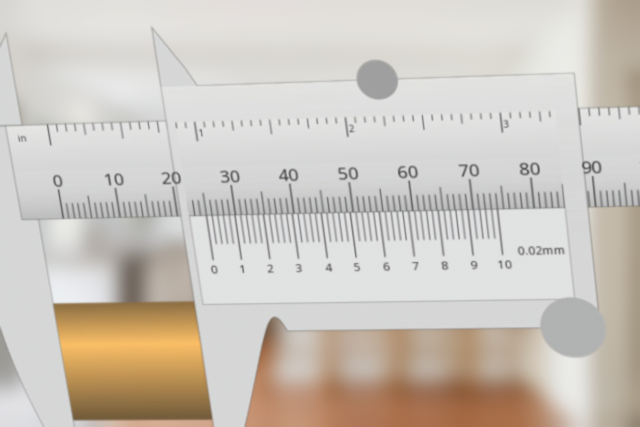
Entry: 25.0; mm
